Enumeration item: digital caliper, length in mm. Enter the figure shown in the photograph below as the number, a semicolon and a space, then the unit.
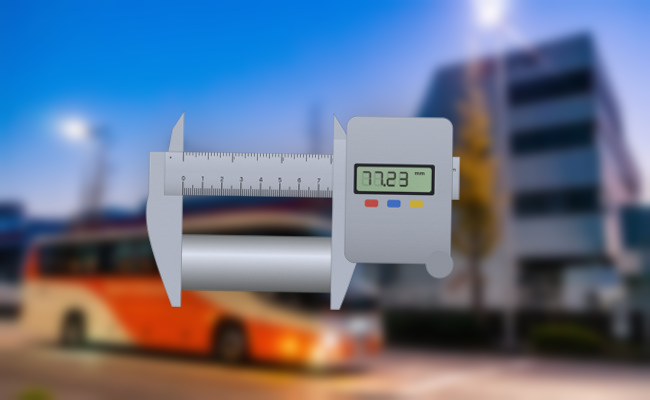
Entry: 77.23; mm
